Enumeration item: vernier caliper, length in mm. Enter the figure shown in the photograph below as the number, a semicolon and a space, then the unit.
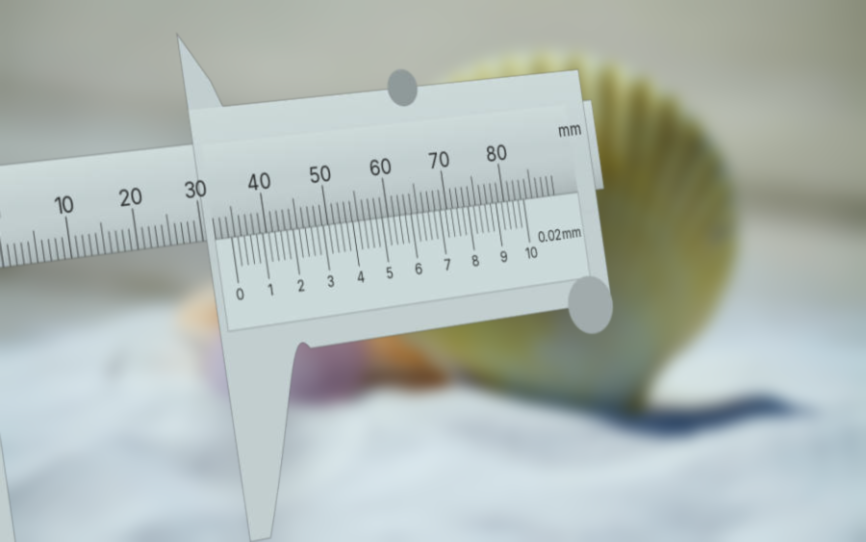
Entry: 34.5; mm
